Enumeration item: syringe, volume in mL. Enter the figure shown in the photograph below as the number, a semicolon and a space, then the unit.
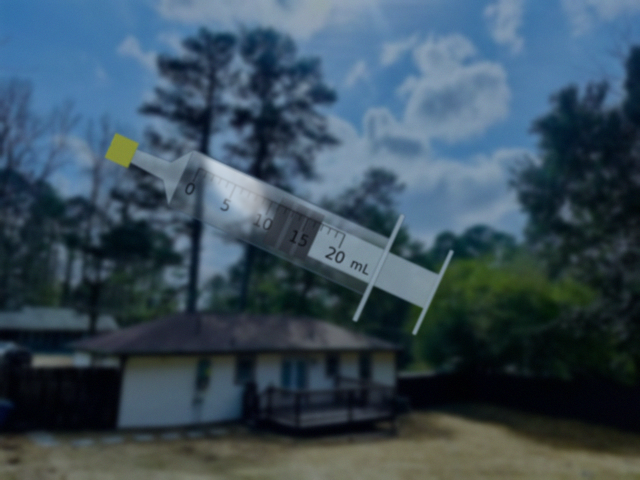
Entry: 11; mL
